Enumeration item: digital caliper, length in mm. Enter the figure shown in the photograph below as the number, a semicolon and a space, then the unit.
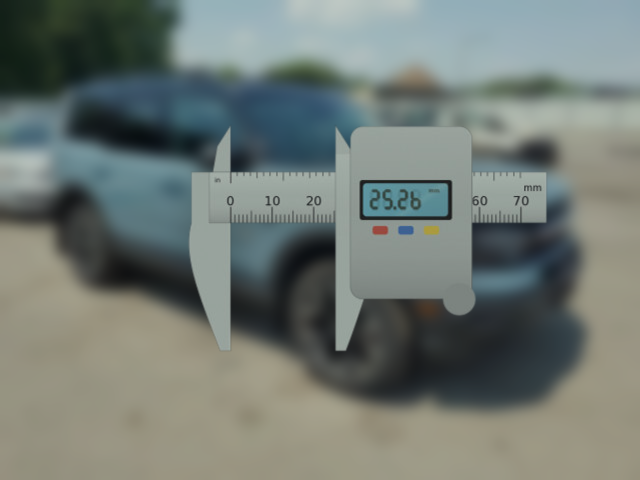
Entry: 25.26; mm
